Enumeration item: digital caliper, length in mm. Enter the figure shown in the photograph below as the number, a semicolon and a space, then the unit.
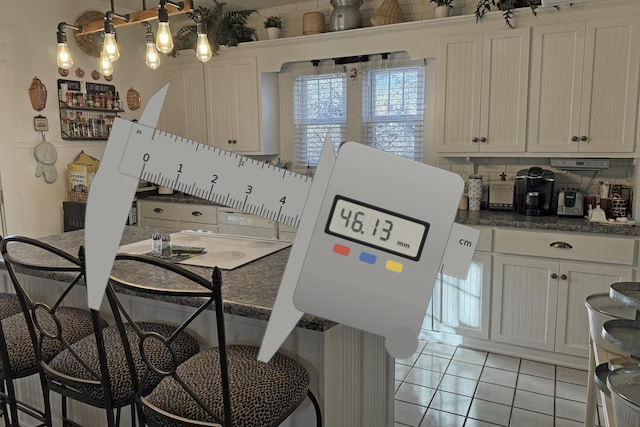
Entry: 46.13; mm
